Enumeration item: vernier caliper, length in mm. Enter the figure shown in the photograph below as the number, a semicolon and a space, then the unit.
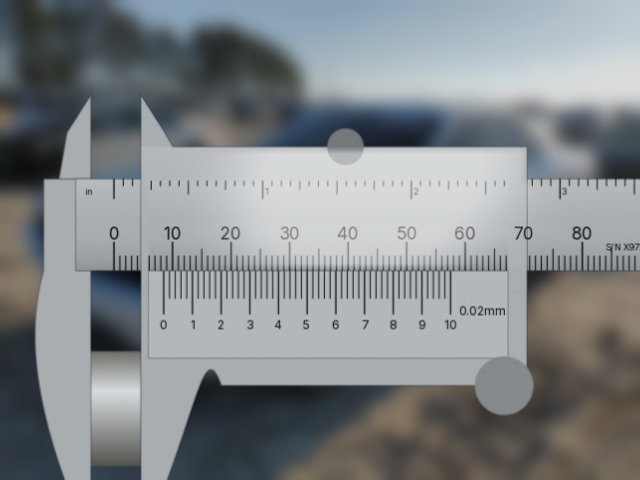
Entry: 8.5; mm
